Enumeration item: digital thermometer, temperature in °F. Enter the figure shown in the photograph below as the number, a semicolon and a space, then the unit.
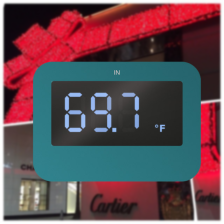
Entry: 69.7; °F
